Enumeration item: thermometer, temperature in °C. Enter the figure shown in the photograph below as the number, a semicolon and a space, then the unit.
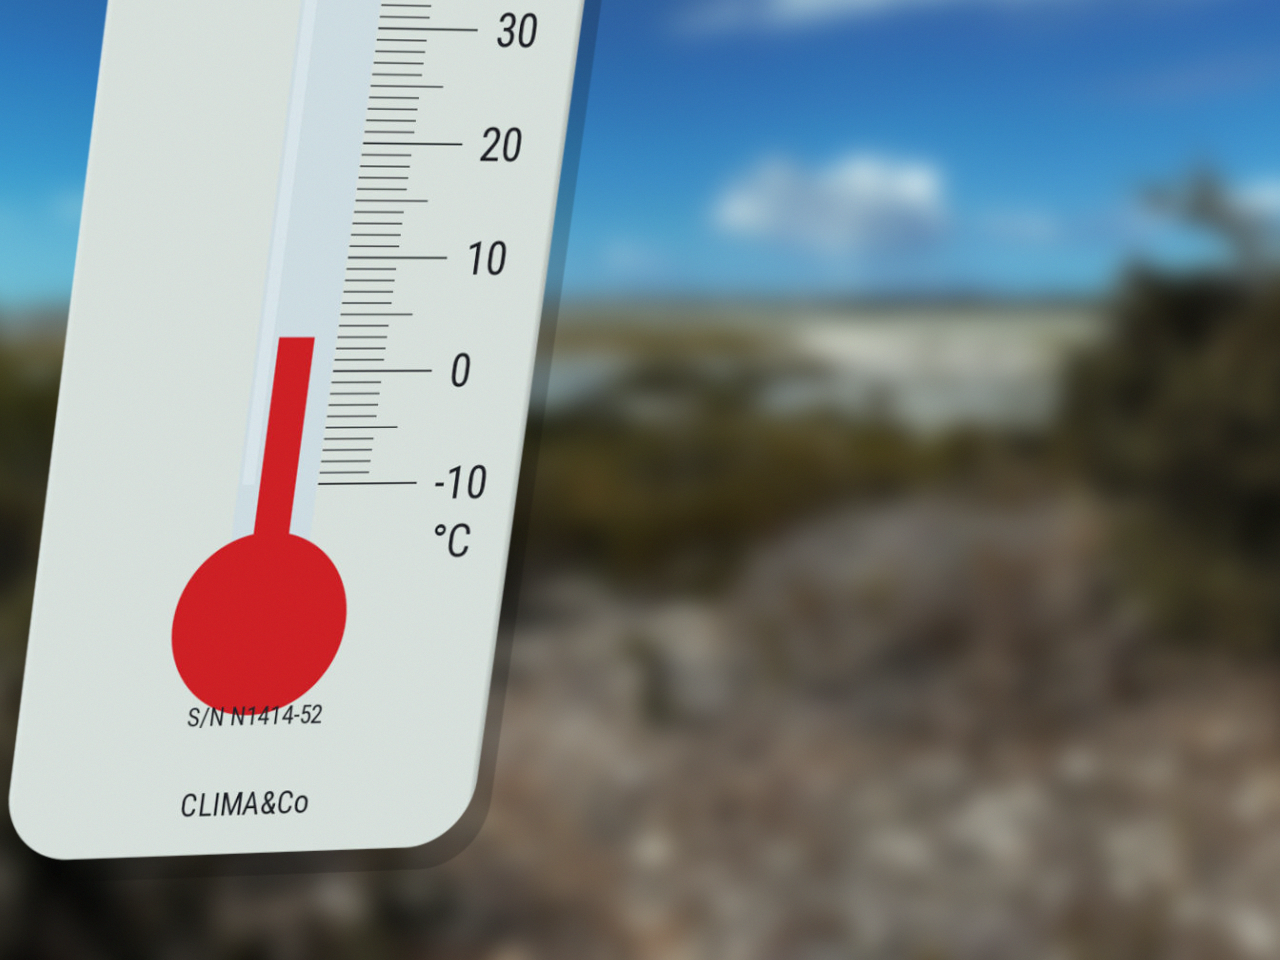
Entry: 3; °C
